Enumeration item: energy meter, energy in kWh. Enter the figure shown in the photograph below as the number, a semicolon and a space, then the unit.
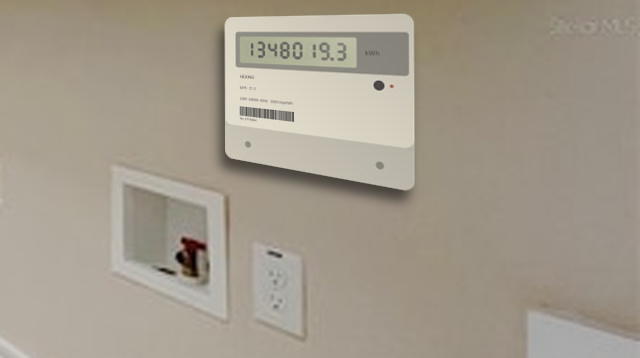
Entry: 1348019.3; kWh
